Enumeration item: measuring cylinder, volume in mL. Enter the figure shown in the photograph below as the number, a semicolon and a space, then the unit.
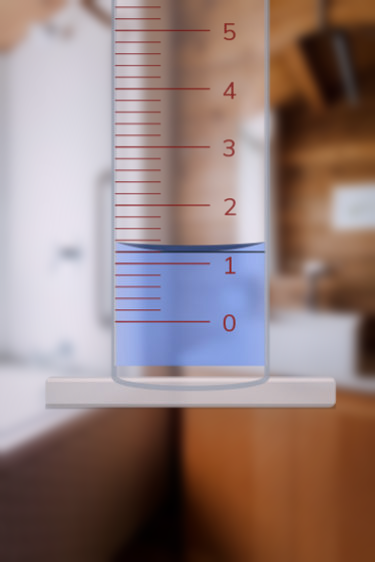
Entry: 1.2; mL
